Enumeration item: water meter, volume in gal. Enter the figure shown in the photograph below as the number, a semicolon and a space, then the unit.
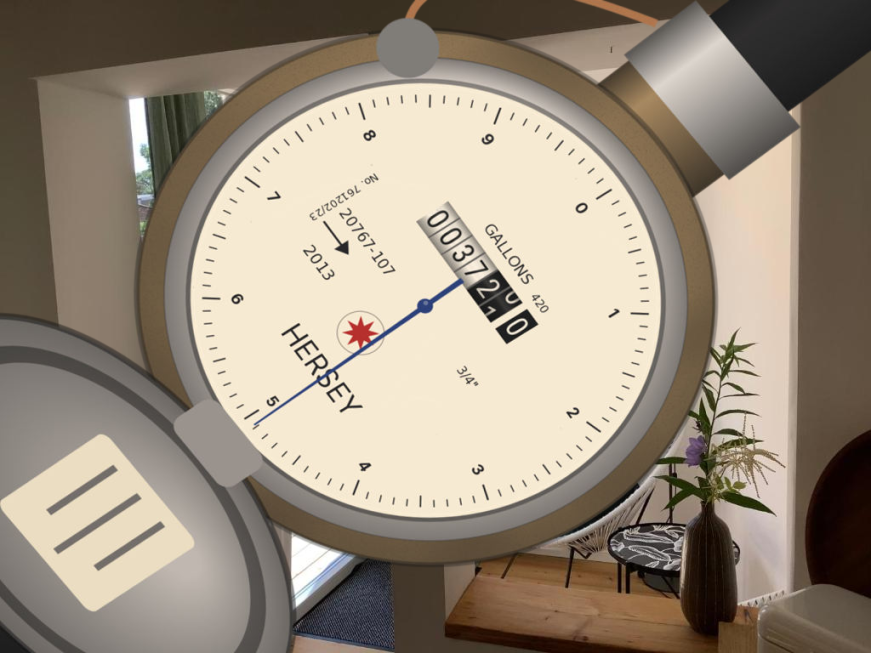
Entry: 37204.9; gal
